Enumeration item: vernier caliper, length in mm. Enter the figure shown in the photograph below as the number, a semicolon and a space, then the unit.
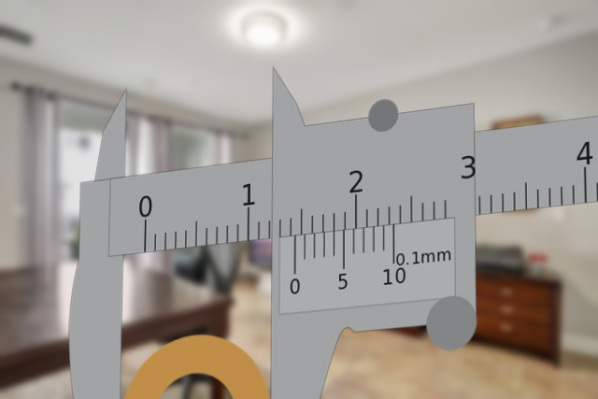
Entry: 14.4; mm
